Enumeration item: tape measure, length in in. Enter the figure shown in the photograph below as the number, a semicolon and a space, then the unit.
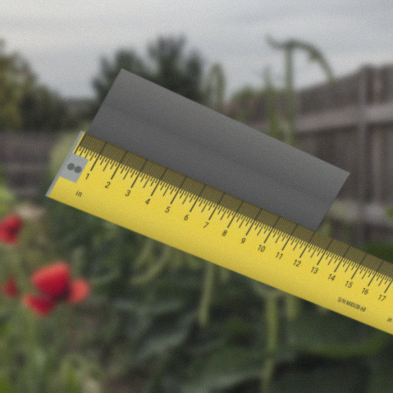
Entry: 12; in
